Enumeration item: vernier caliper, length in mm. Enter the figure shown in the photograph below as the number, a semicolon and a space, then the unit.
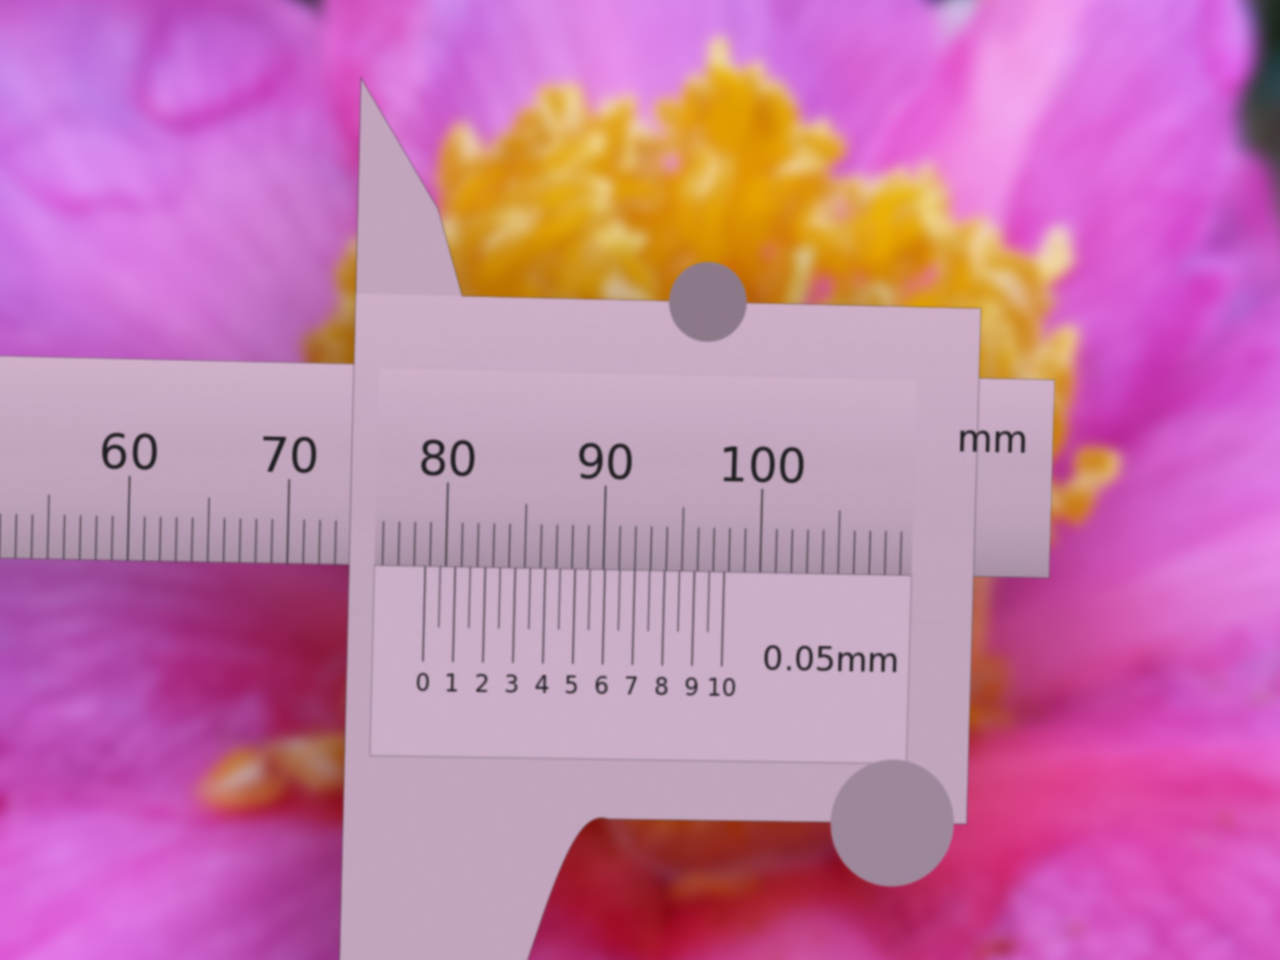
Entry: 78.7; mm
